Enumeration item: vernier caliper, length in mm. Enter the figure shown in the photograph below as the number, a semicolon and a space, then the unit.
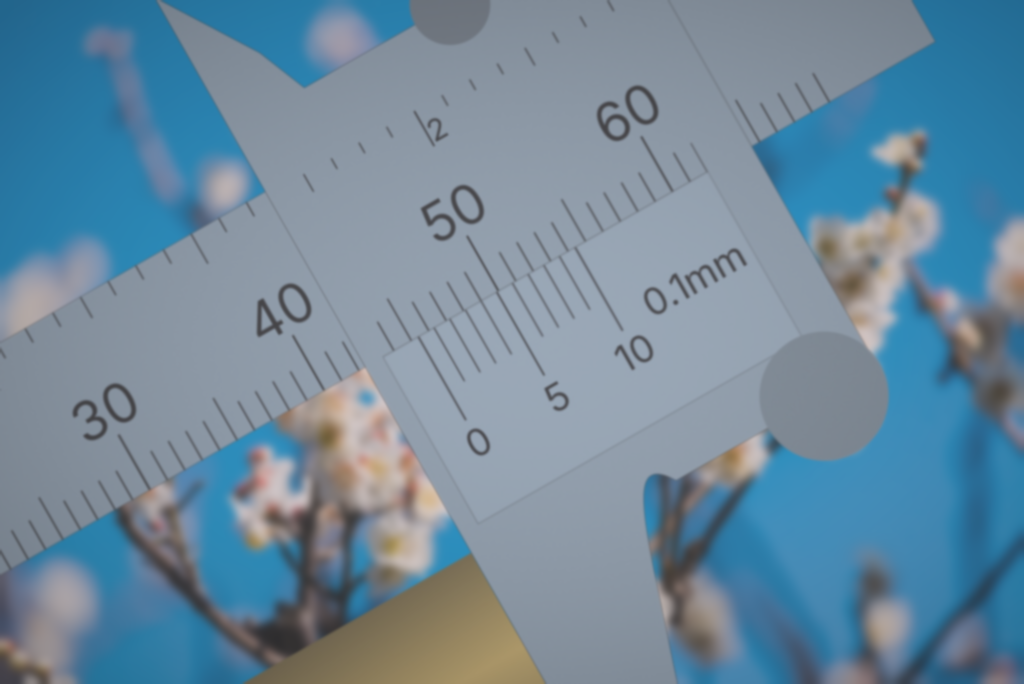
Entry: 45.4; mm
